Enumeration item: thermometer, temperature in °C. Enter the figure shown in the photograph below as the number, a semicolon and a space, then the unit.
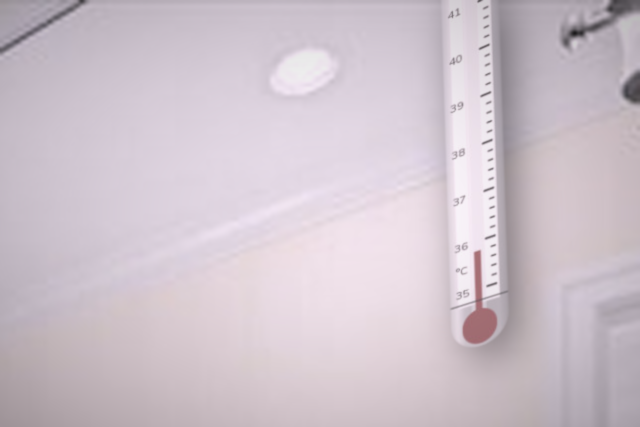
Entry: 35.8; °C
